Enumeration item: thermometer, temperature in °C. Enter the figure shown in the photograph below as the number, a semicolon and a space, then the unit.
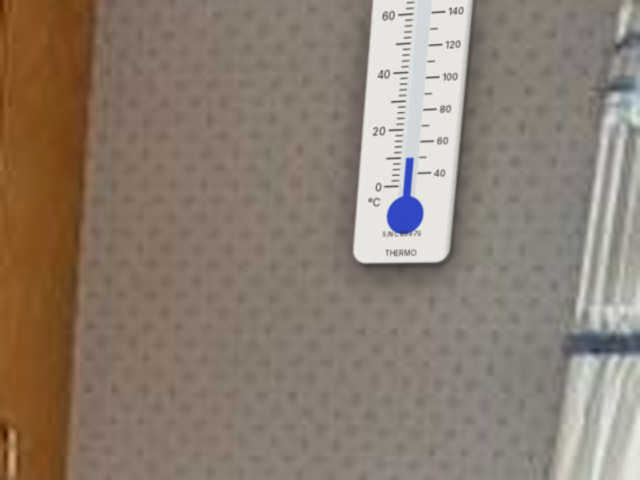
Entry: 10; °C
